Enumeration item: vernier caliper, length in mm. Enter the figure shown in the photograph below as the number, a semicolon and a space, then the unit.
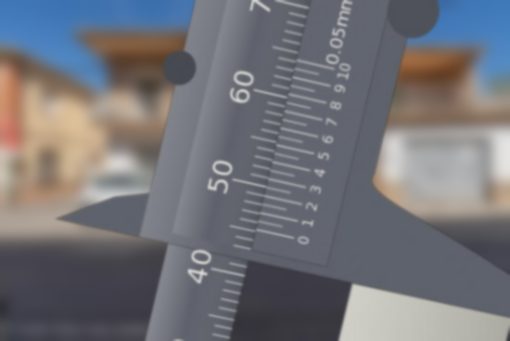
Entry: 45.2; mm
